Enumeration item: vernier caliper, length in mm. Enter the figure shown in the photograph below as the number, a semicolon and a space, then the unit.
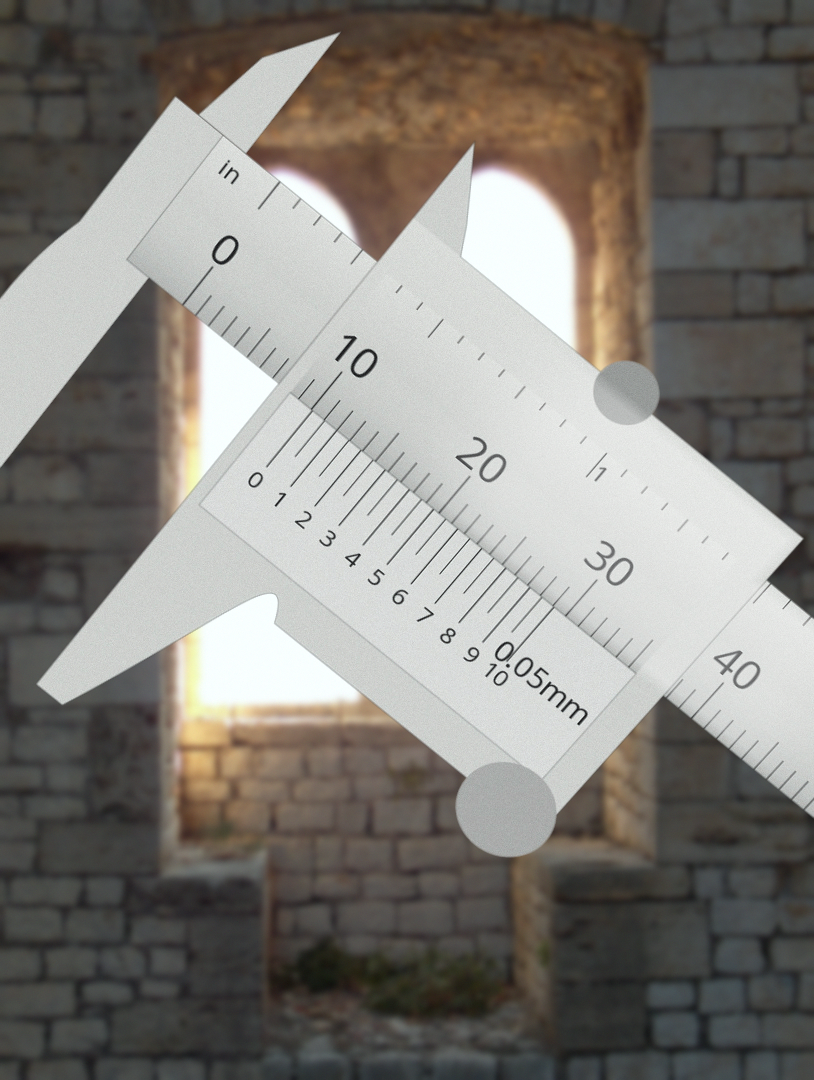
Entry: 10.1; mm
